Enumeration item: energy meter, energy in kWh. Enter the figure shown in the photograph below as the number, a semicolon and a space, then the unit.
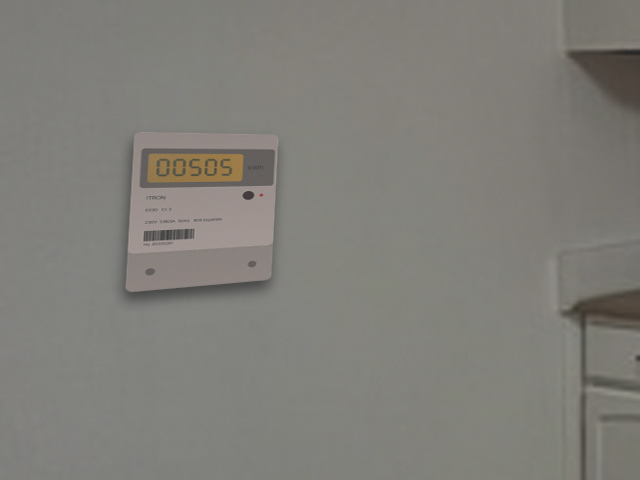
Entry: 505; kWh
